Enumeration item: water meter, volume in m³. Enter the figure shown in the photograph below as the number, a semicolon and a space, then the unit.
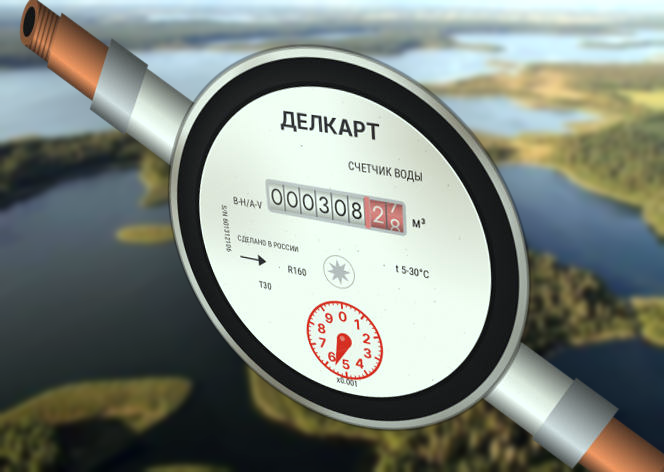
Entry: 308.275; m³
